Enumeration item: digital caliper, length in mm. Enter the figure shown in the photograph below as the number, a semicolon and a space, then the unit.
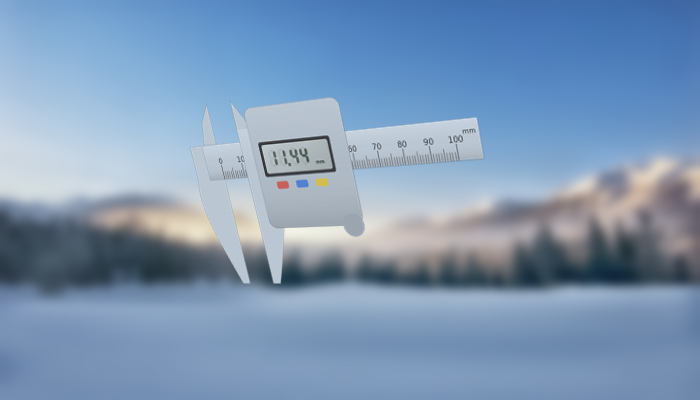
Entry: 11.44; mm
